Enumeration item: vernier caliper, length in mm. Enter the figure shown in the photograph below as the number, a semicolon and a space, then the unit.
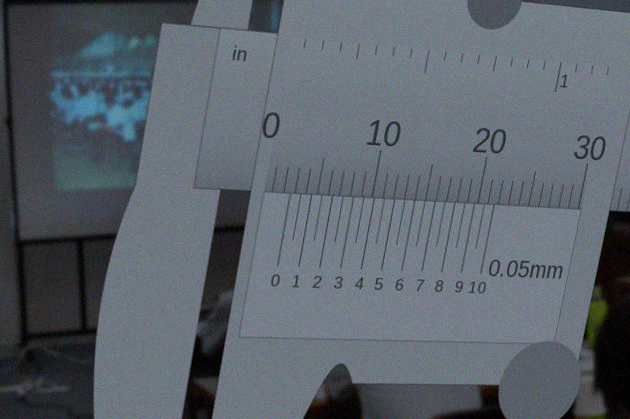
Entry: 2.6; mm
